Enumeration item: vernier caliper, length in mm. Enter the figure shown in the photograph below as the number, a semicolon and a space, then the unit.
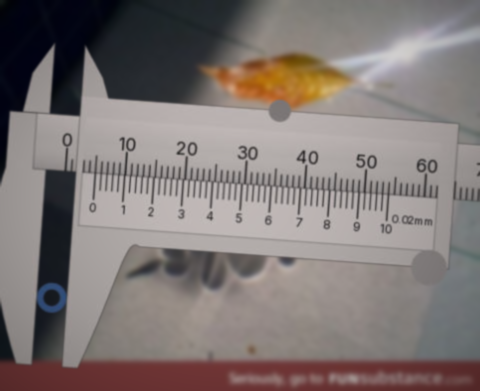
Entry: 5.0; mm
